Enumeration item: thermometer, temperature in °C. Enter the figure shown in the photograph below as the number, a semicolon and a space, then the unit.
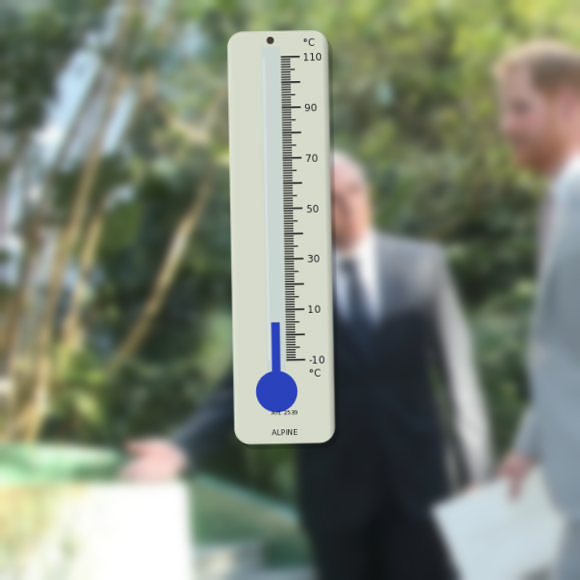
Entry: 5; °C
